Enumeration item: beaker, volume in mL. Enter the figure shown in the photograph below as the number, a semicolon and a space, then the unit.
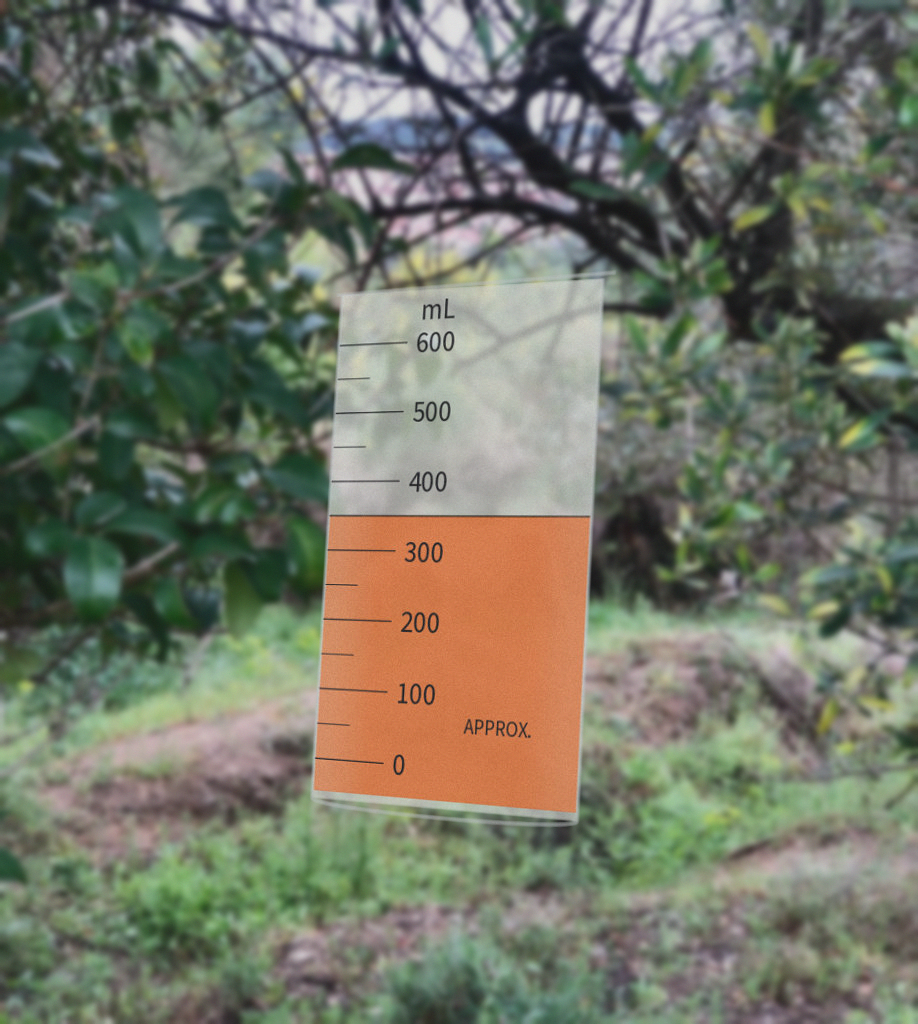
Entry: 350; mL
